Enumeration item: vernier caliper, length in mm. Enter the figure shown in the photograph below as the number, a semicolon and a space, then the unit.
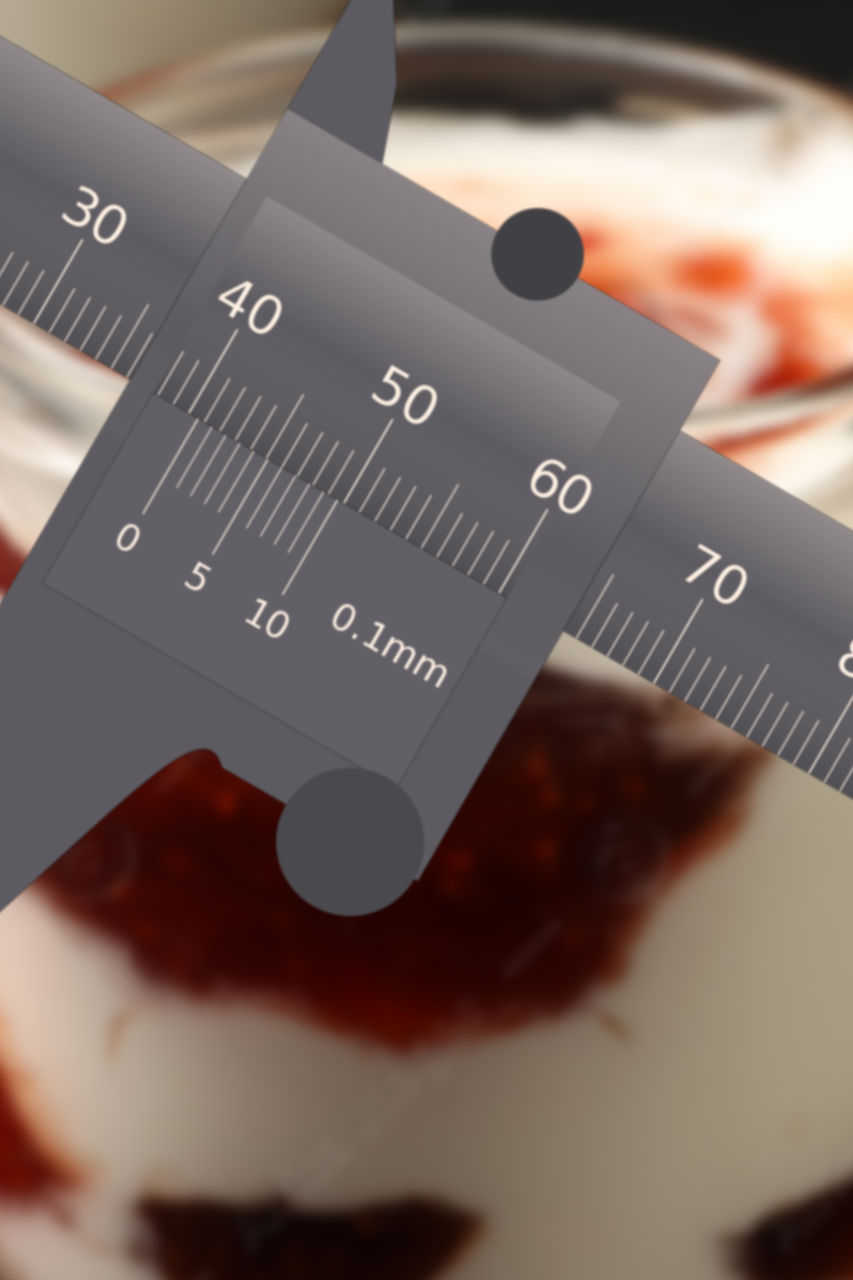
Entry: 40.6; mm
